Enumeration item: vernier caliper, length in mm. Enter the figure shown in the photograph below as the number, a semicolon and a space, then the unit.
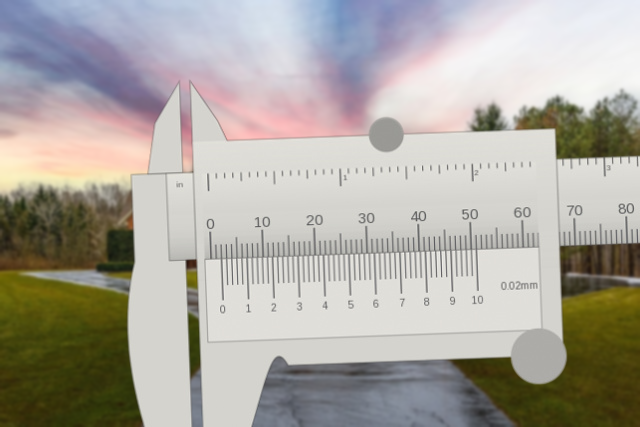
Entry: 2.0; mm
